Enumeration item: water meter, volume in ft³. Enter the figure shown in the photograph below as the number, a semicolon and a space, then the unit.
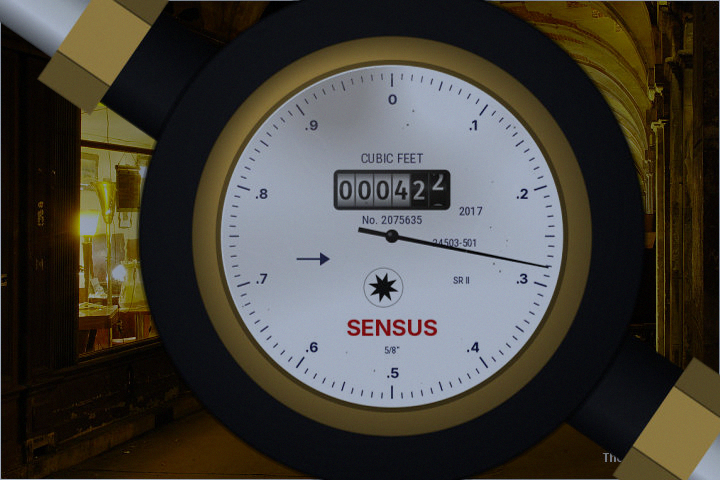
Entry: 422.28; ft³
